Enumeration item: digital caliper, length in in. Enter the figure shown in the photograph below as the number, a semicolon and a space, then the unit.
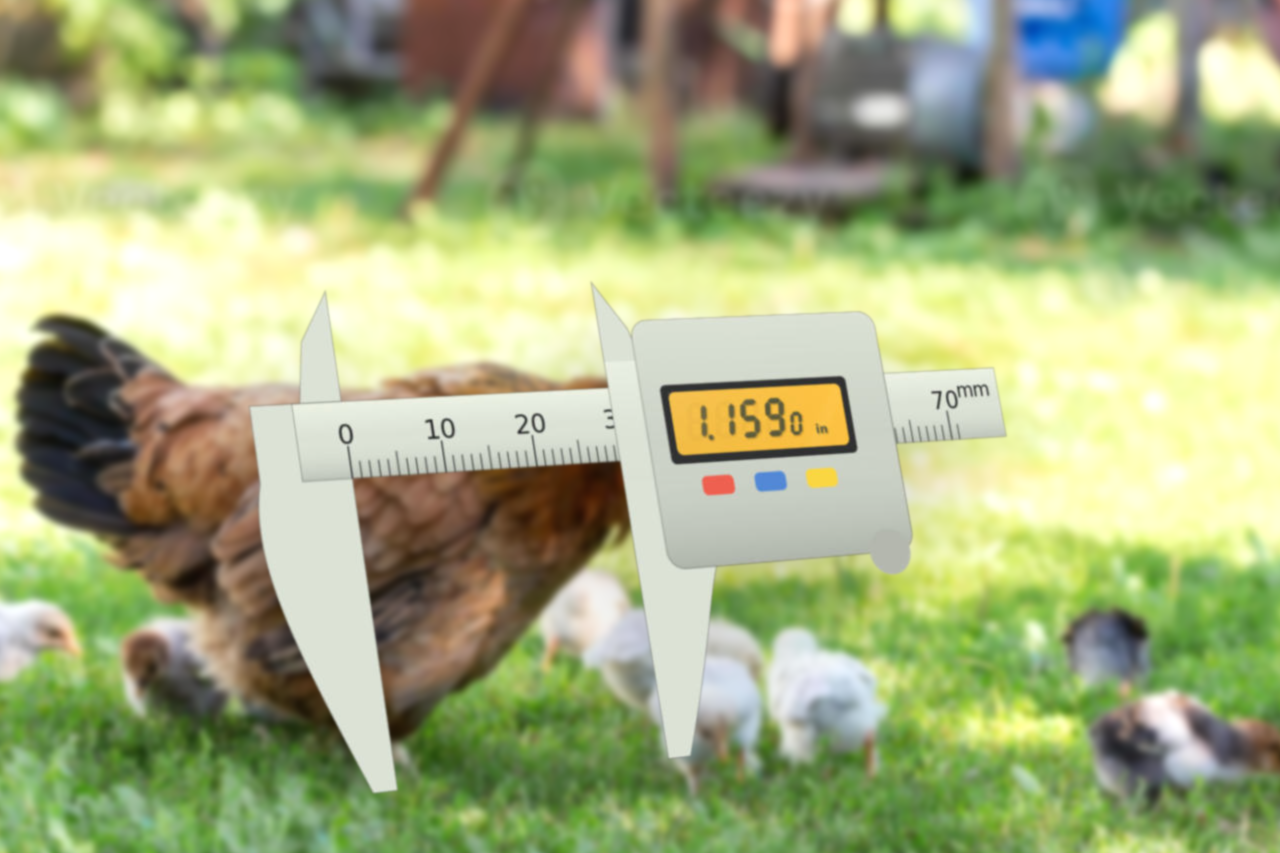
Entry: 1.1590; in
